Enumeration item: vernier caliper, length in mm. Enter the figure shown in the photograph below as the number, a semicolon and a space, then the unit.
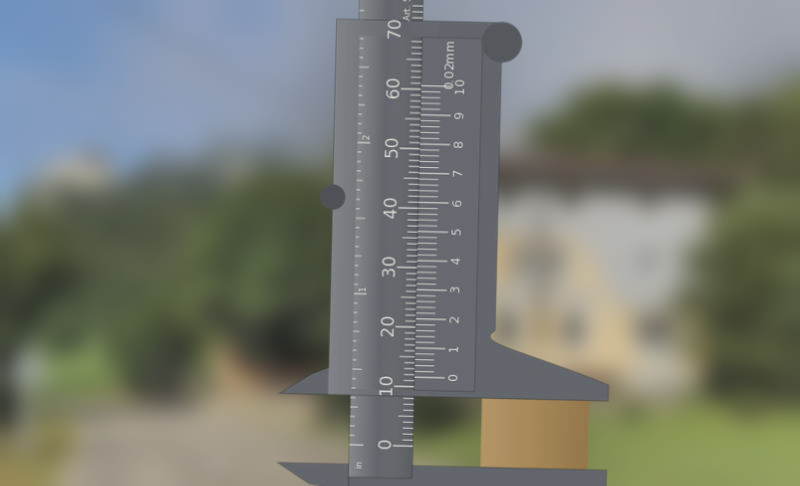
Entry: 11.6; mm
